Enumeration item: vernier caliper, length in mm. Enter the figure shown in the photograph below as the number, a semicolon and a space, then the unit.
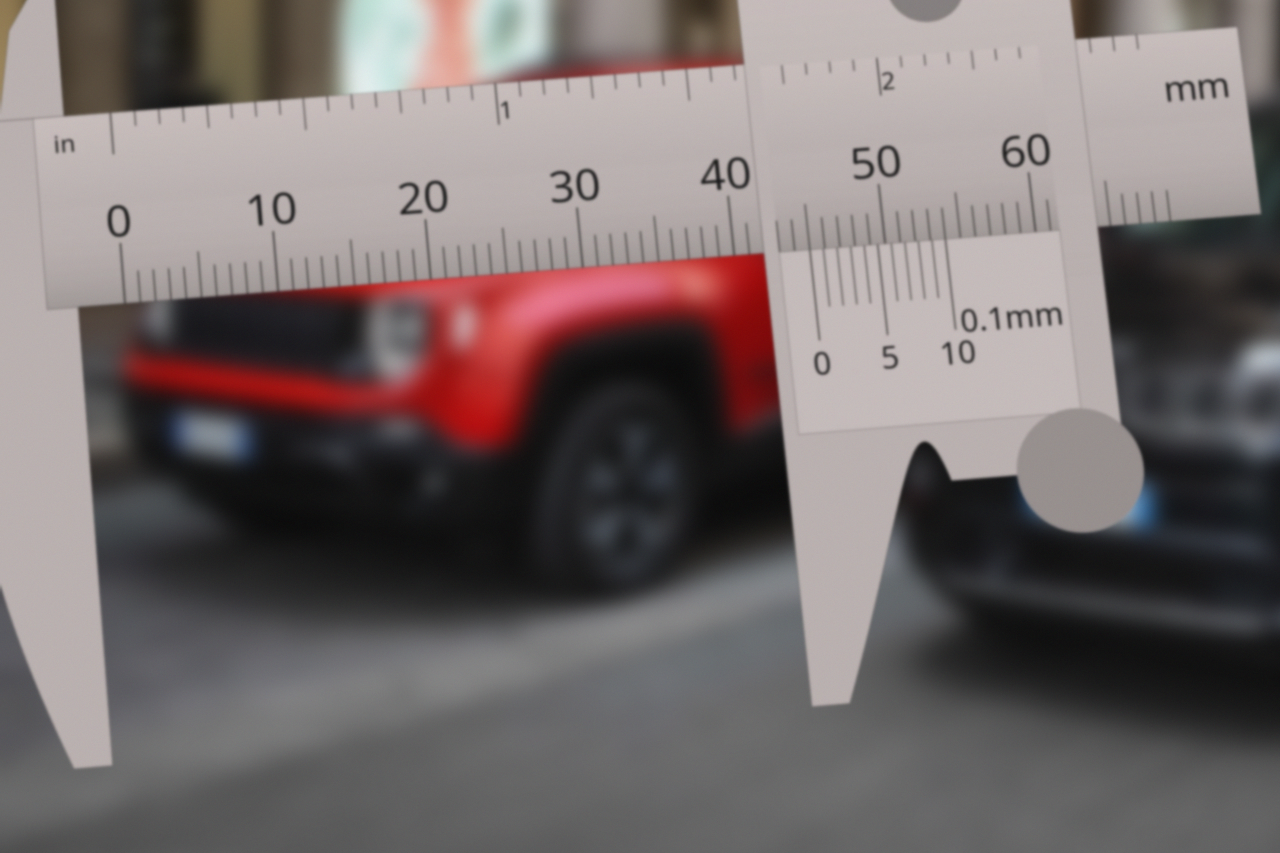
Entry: 45.0; mm
